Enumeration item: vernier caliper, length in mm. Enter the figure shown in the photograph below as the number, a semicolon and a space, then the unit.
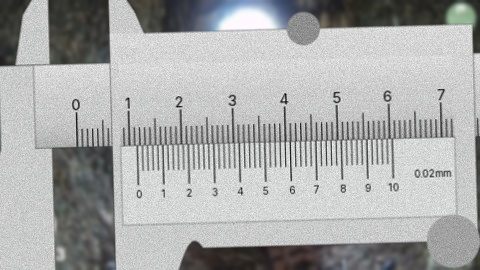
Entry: 11.5; mm
